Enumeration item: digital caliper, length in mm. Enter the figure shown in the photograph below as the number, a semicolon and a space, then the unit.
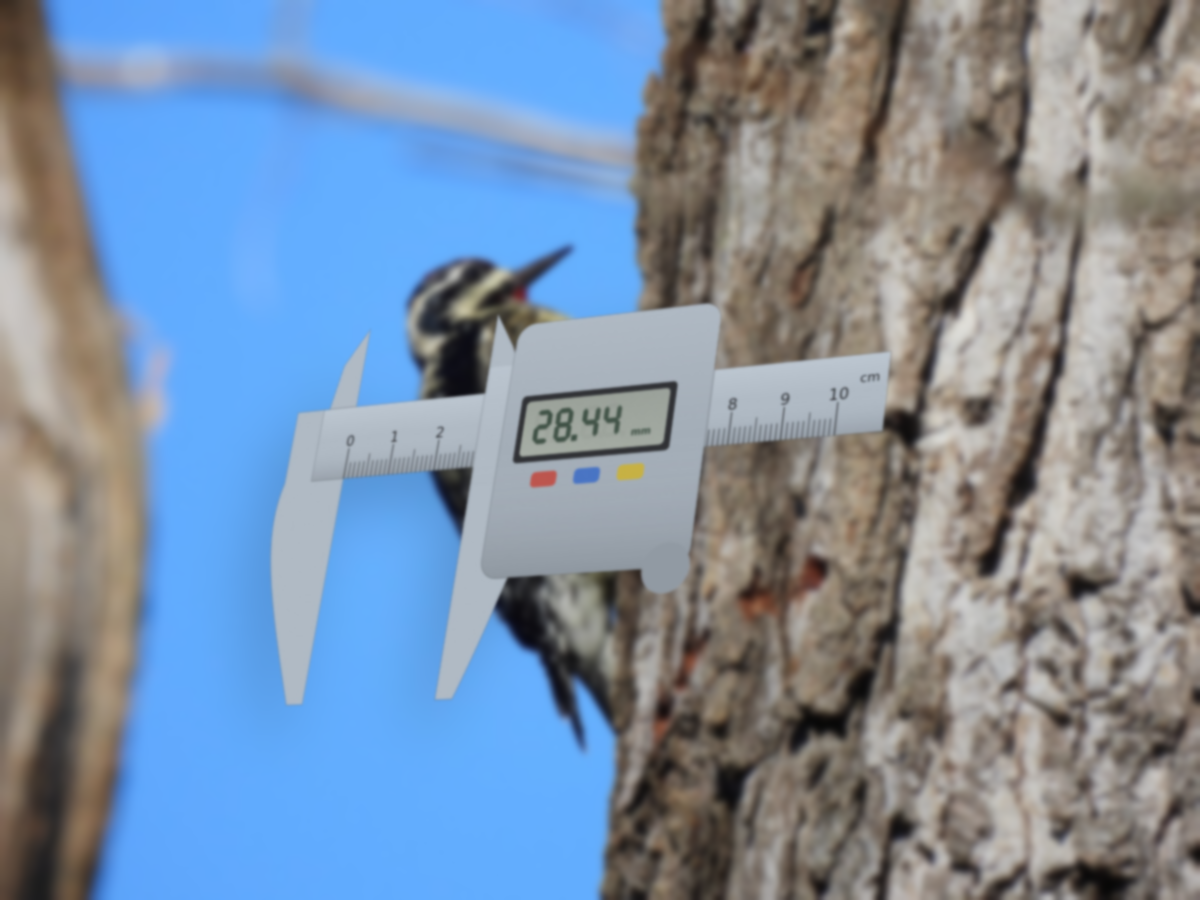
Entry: 28.44; mm
